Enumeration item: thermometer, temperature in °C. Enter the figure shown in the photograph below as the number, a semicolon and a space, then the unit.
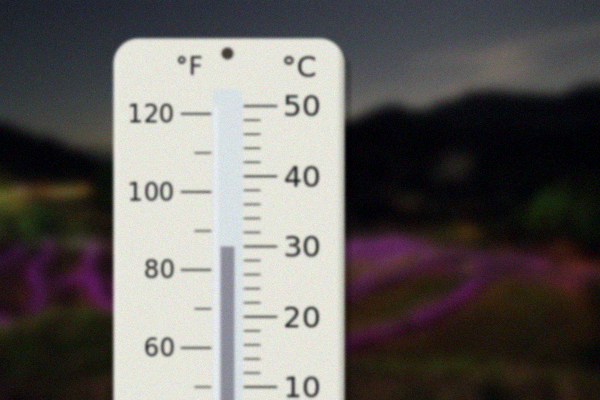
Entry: 30; °C
